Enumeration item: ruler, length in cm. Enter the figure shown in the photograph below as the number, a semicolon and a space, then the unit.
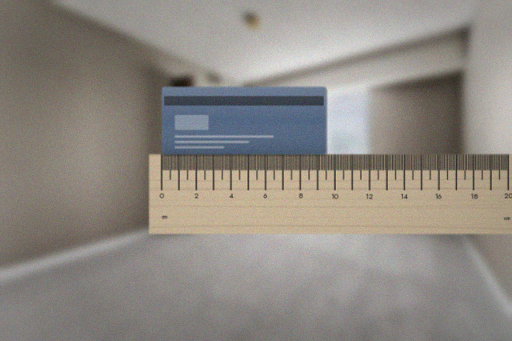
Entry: 9.5; cm
